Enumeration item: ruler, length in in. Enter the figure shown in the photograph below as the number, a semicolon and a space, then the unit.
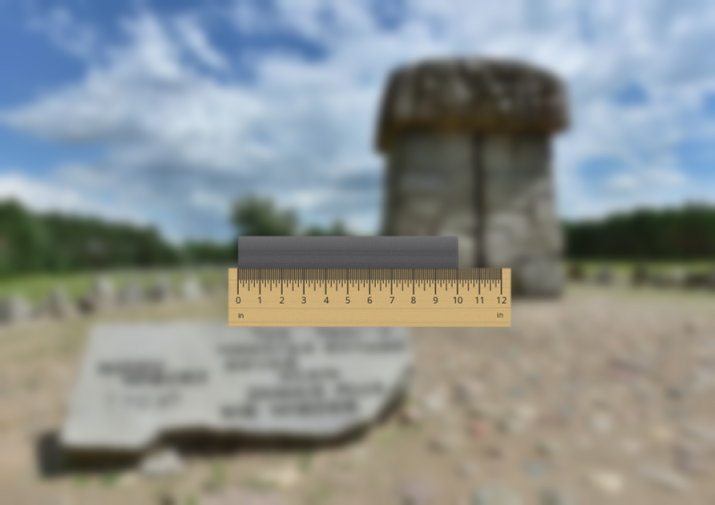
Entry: 10; in
